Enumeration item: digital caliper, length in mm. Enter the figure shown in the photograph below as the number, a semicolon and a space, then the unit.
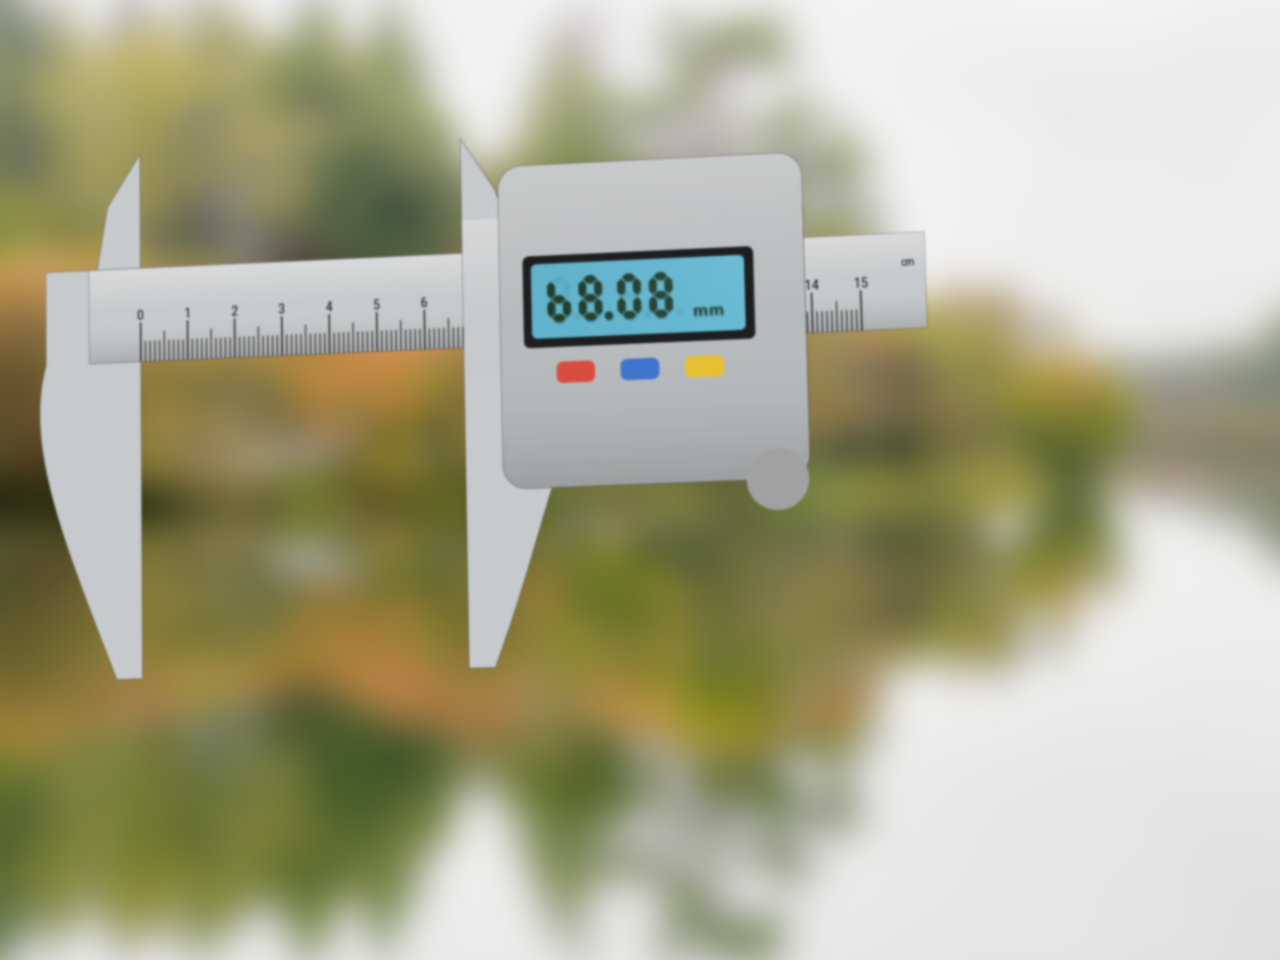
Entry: 68.08; mm
